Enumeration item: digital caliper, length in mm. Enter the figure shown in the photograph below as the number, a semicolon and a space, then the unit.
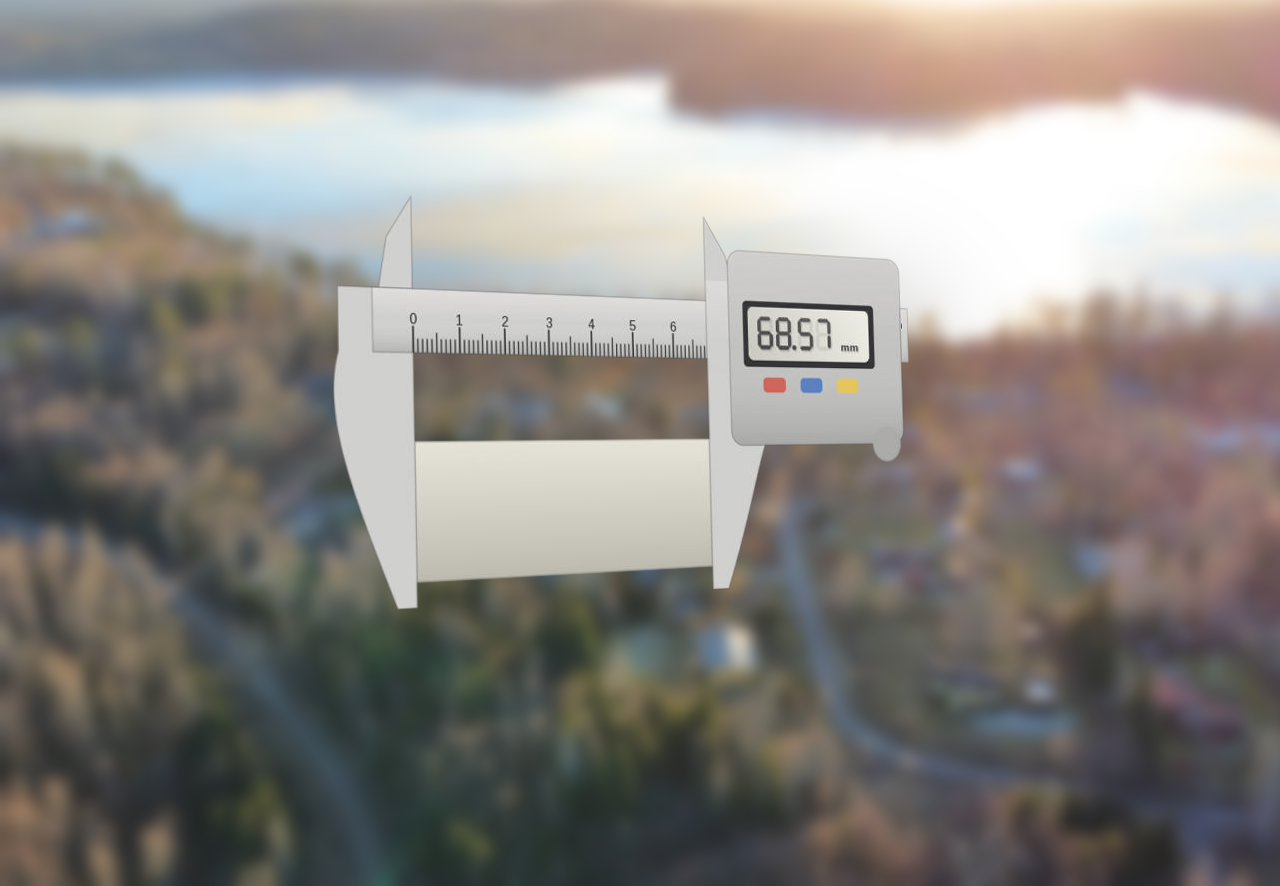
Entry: 68.57; mm
